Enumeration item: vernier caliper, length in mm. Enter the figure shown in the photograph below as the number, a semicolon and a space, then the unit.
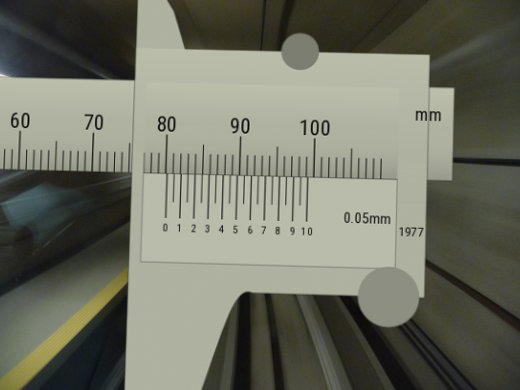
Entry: 80.2; mm
